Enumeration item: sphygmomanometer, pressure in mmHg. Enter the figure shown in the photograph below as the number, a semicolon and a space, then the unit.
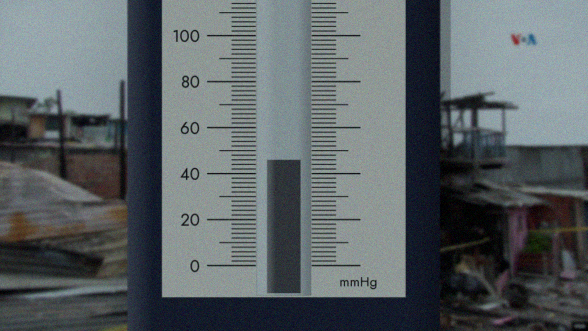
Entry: 46; mmHg
